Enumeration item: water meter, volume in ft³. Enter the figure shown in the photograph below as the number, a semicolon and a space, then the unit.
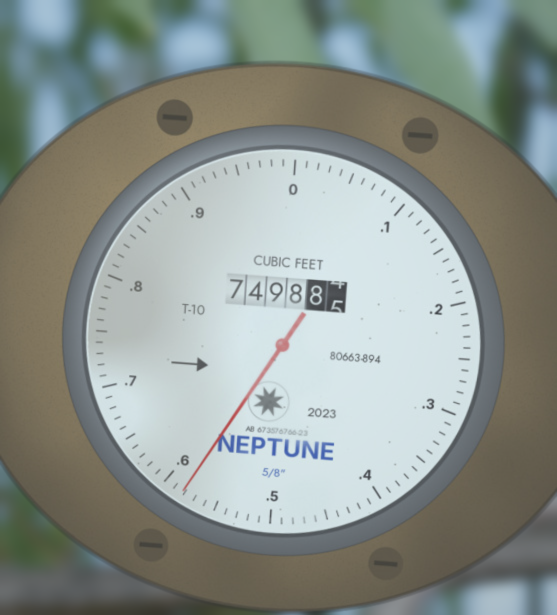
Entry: 749884.58; ft³
